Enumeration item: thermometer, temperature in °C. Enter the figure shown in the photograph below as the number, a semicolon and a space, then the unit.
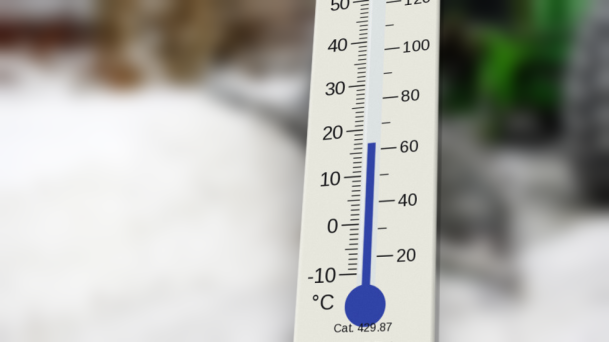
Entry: 17; °C
